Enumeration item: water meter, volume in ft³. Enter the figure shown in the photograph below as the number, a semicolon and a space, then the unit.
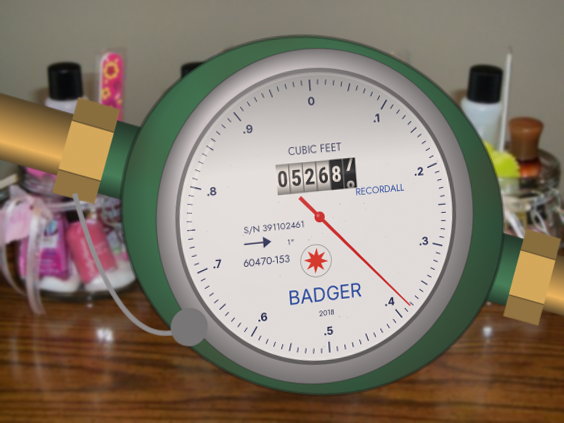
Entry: 52687.38; ft³
